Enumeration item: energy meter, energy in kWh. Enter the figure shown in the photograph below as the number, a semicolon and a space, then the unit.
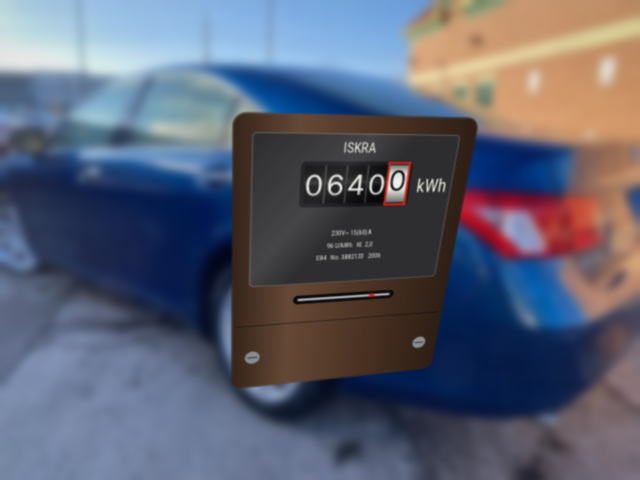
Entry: 640.0; kWh
